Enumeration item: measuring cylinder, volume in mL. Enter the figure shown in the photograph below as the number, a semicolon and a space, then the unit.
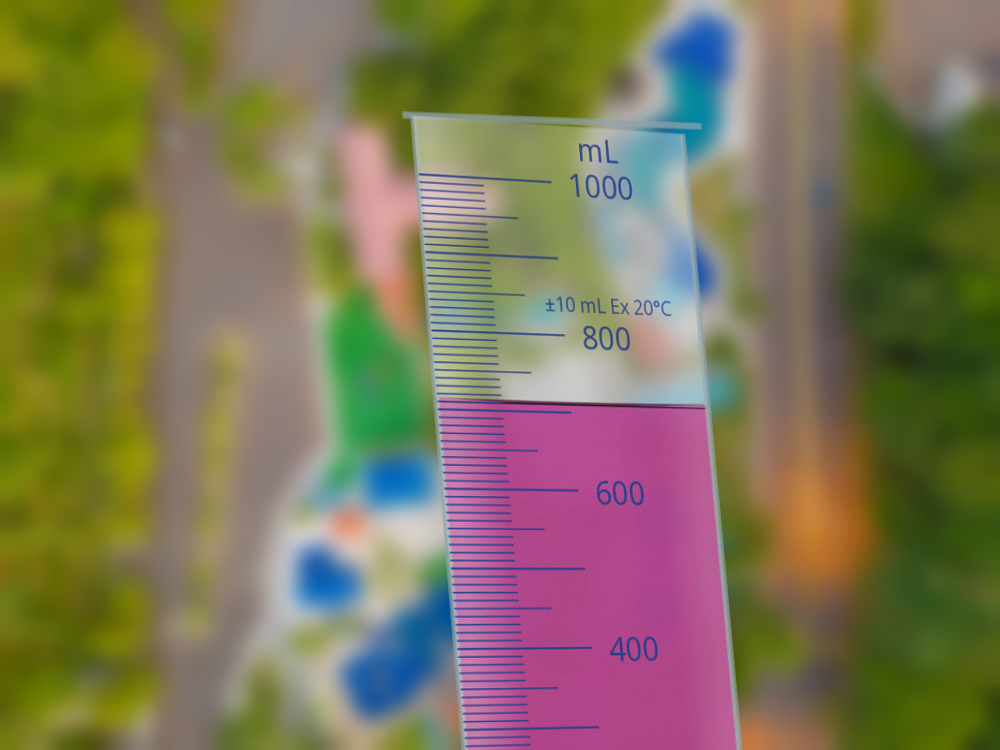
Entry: 710; mL
